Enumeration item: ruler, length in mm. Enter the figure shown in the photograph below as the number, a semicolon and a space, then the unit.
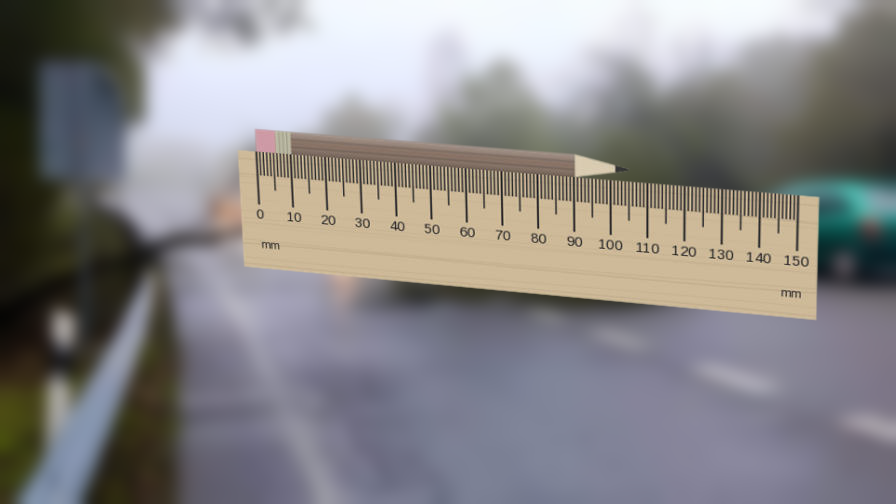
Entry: 105; mm
